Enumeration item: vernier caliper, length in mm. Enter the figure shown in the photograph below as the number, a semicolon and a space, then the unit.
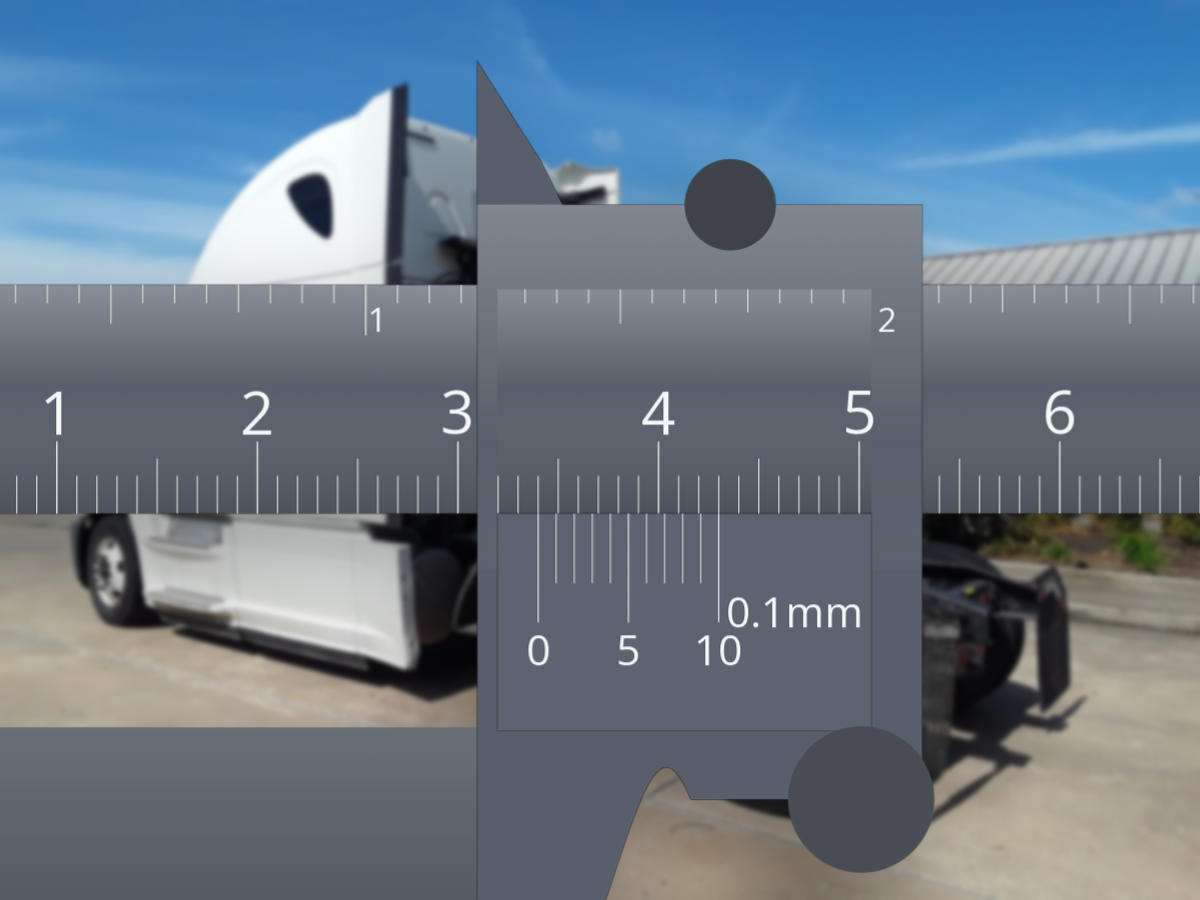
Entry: 34.0; mm
